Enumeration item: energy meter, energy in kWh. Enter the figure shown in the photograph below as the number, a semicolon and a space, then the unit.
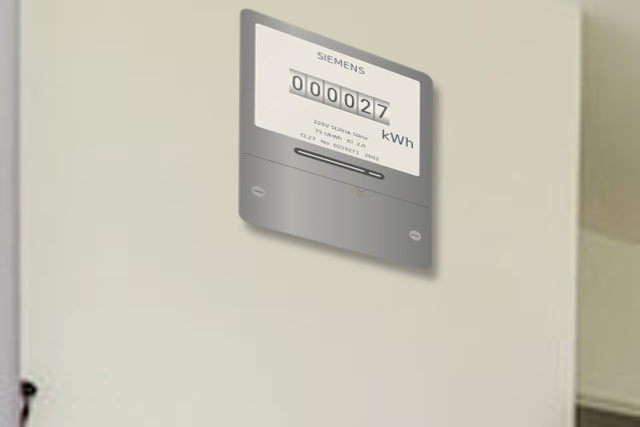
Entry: 27; kWh
